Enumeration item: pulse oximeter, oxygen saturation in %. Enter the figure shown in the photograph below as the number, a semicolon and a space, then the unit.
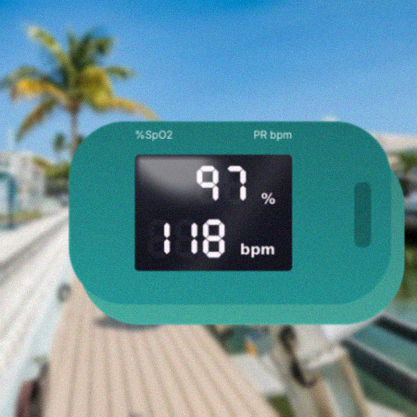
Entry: 97; %
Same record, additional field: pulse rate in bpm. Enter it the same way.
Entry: 118; bpm
